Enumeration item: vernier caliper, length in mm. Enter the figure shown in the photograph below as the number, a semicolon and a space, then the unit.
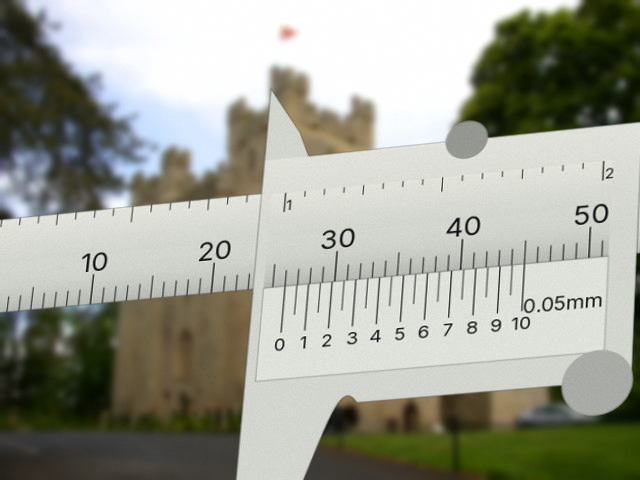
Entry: 26.0; mm
